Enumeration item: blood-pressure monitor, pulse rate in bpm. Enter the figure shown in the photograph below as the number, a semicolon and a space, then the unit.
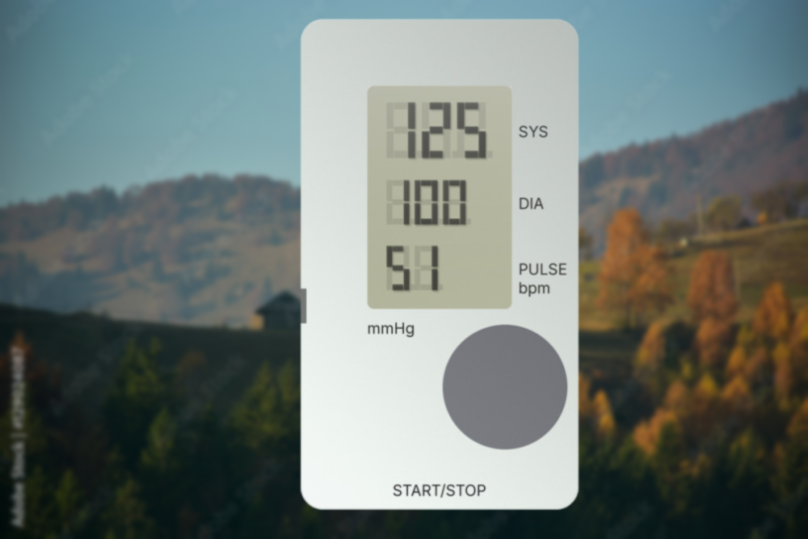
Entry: 51; bpm
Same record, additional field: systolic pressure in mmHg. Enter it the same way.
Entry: 125; mmHg
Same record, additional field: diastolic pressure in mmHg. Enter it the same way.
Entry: 100; mmHg
